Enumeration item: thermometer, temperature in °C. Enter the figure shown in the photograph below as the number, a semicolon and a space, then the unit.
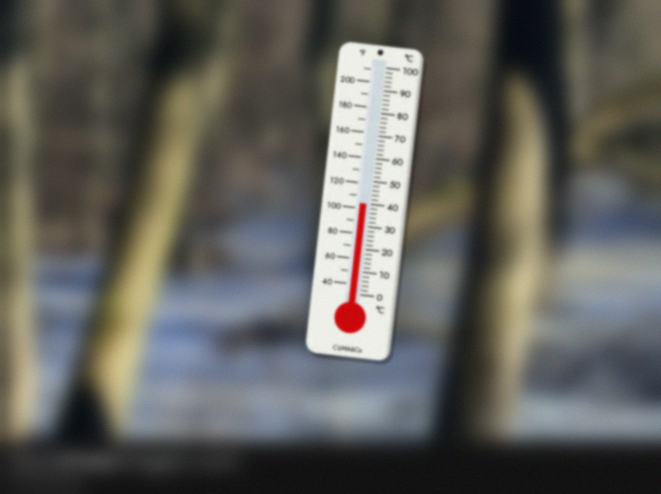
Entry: 40; °C
